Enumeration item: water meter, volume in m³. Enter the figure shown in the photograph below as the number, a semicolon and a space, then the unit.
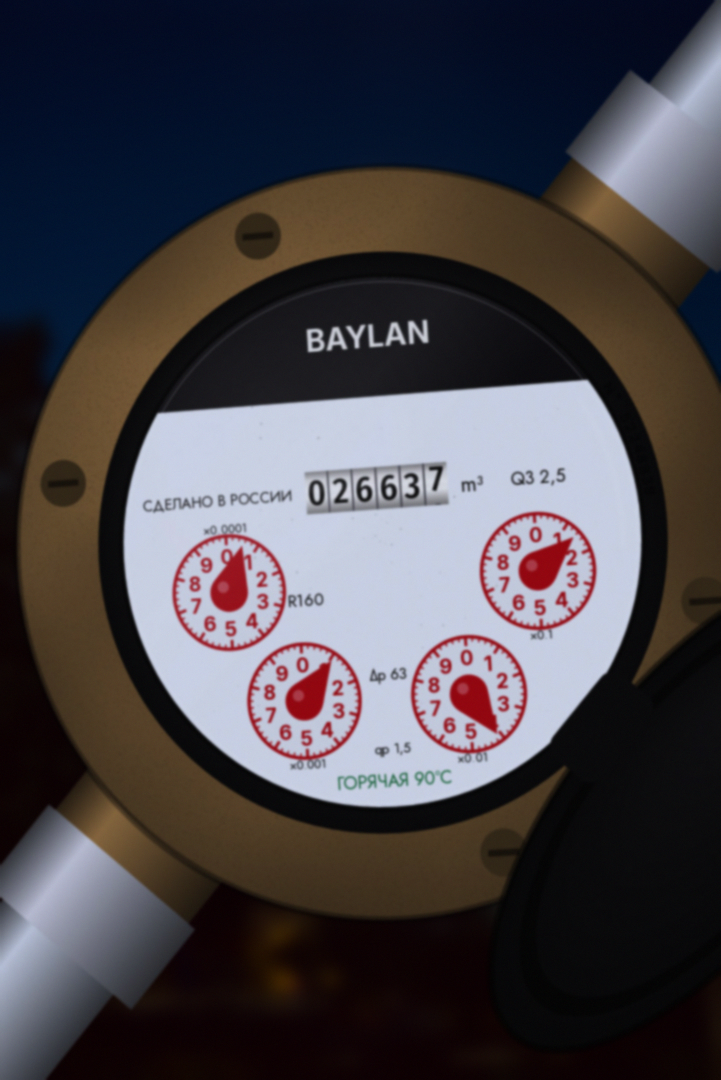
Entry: 26637.1410; m³
